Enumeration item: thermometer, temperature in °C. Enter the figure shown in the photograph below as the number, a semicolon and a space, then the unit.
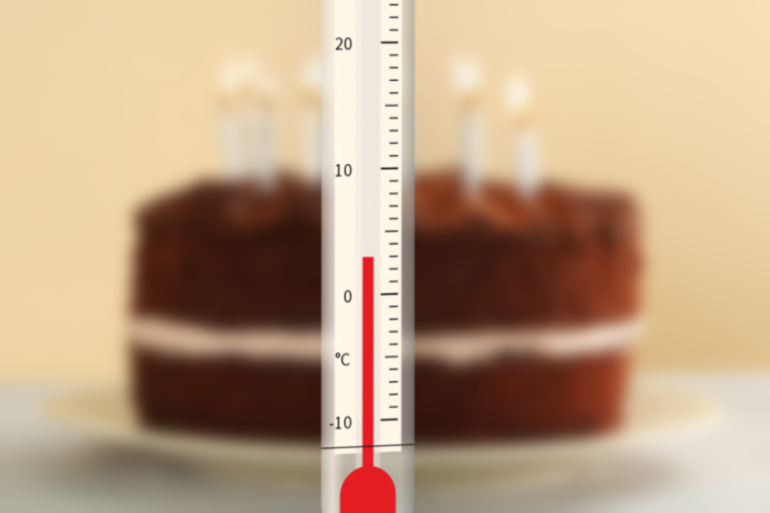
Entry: 3; °C
